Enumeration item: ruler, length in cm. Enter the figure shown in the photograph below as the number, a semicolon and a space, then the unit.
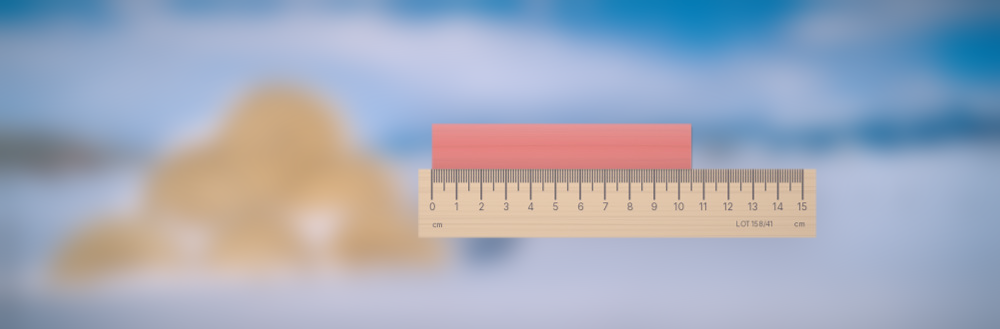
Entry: 10.5; cm
